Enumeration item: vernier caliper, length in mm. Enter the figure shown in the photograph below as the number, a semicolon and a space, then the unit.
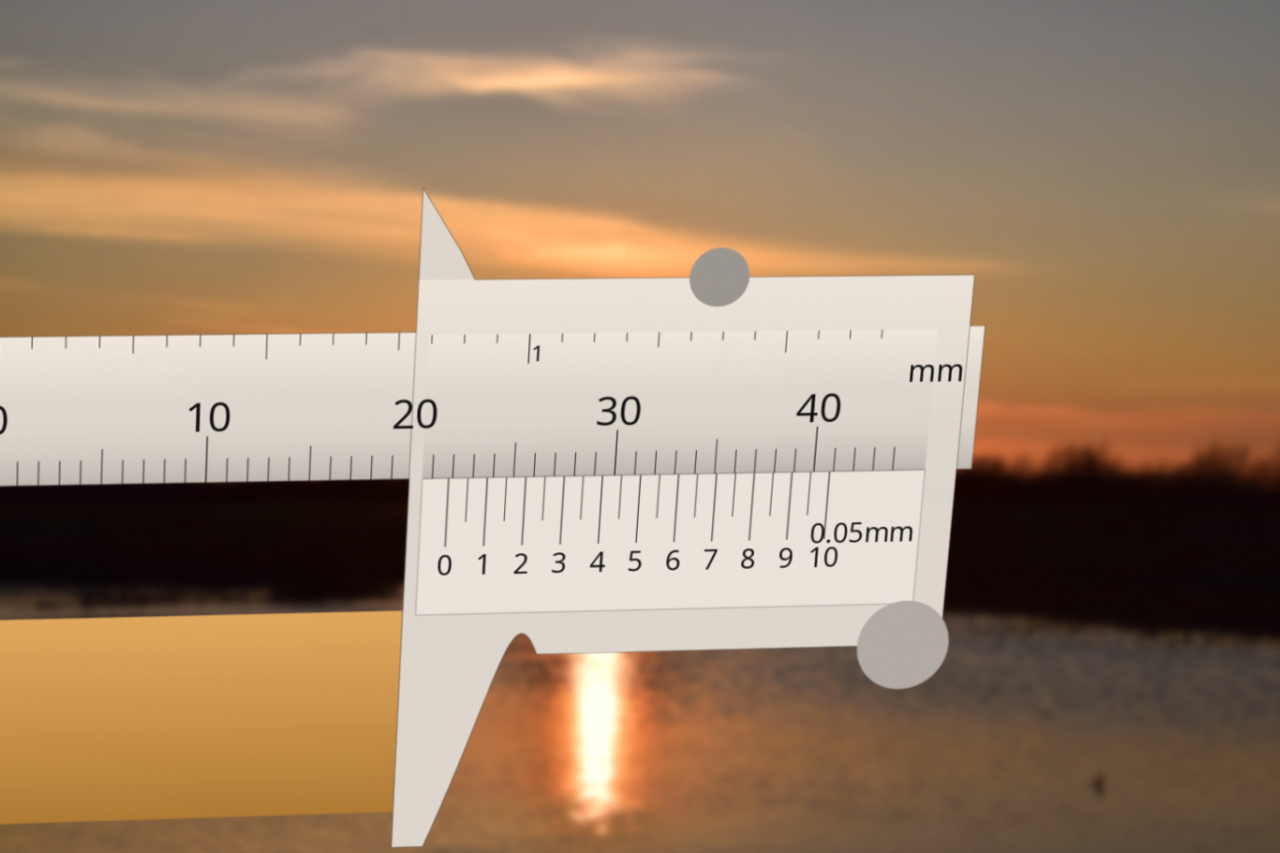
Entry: 21.8; mm
